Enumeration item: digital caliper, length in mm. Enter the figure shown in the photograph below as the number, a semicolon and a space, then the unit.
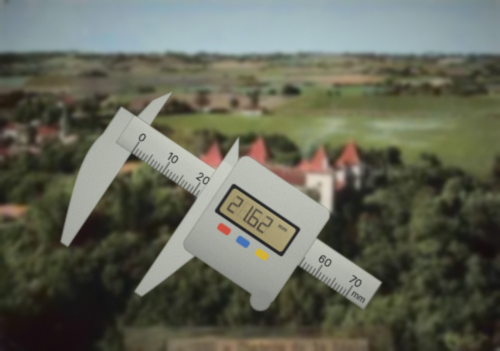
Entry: 21.62; mm
